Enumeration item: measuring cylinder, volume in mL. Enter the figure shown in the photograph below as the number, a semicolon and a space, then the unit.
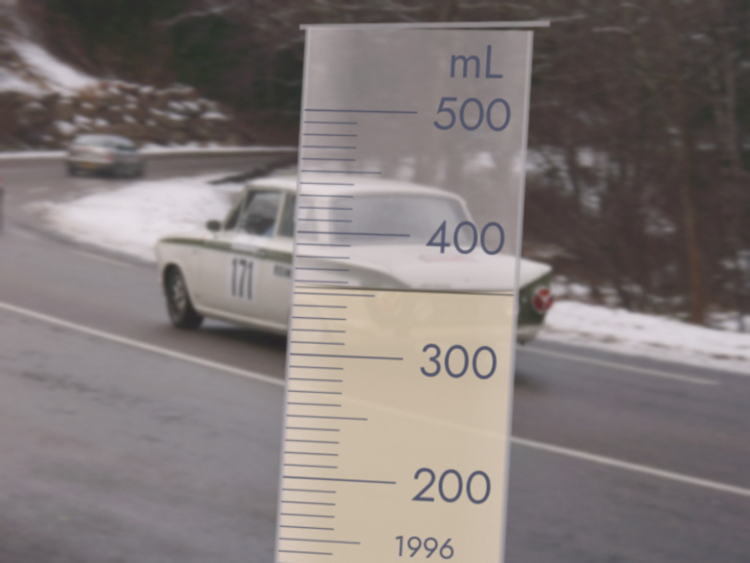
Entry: 355; mL
